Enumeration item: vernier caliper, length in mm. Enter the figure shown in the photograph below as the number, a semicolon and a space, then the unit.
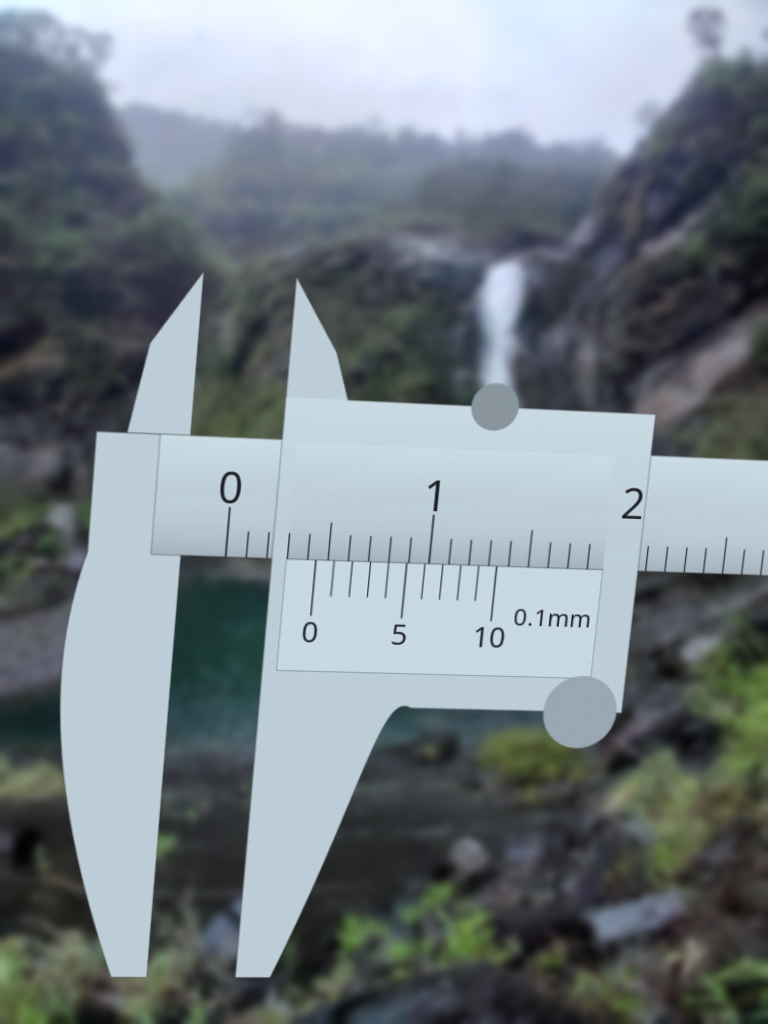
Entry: 4.4; mm
